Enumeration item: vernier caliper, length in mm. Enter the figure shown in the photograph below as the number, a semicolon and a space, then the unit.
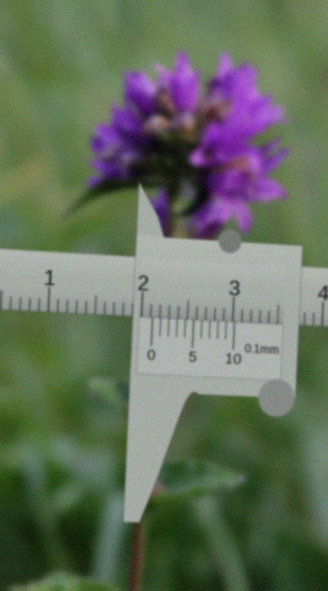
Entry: 21.2; mm
